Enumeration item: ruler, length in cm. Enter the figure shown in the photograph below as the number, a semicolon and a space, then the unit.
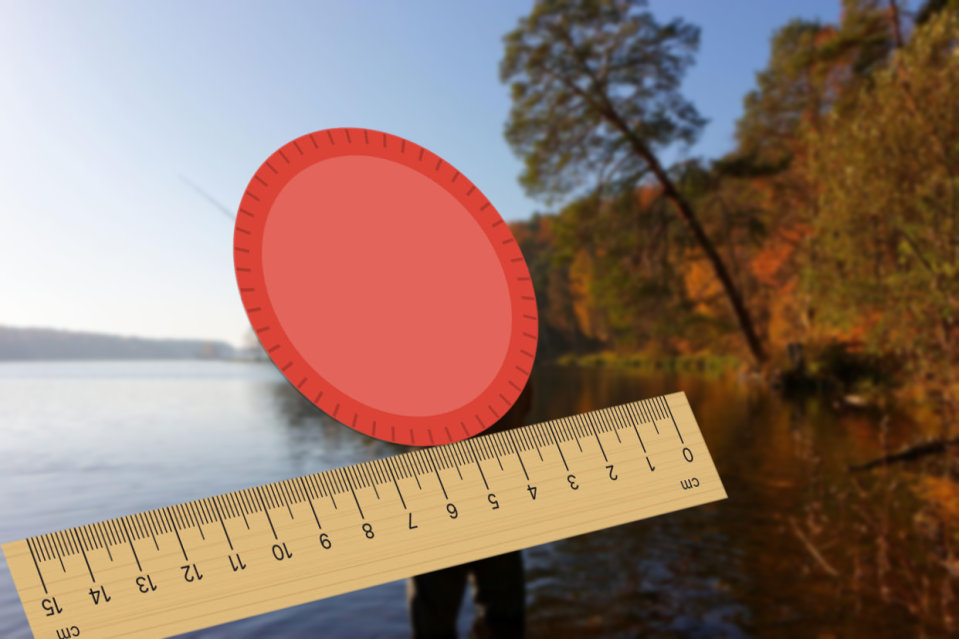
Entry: 6.8; cm
